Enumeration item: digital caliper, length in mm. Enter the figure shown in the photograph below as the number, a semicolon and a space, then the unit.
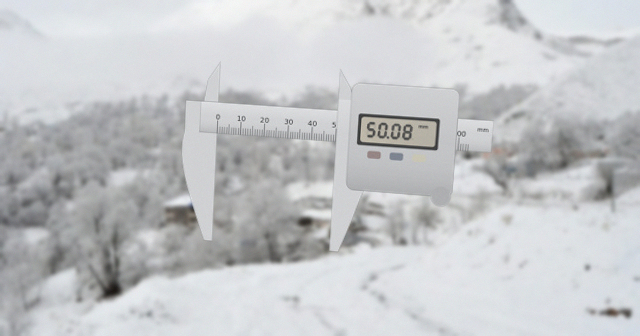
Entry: 50.08; mm
